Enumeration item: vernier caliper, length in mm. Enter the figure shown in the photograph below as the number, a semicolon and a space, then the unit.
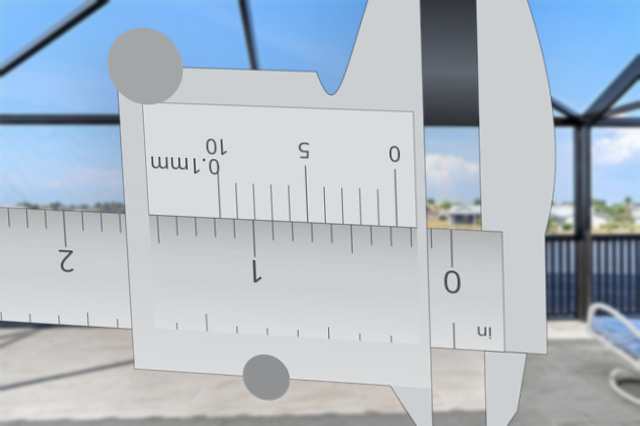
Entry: 2.7; mm
